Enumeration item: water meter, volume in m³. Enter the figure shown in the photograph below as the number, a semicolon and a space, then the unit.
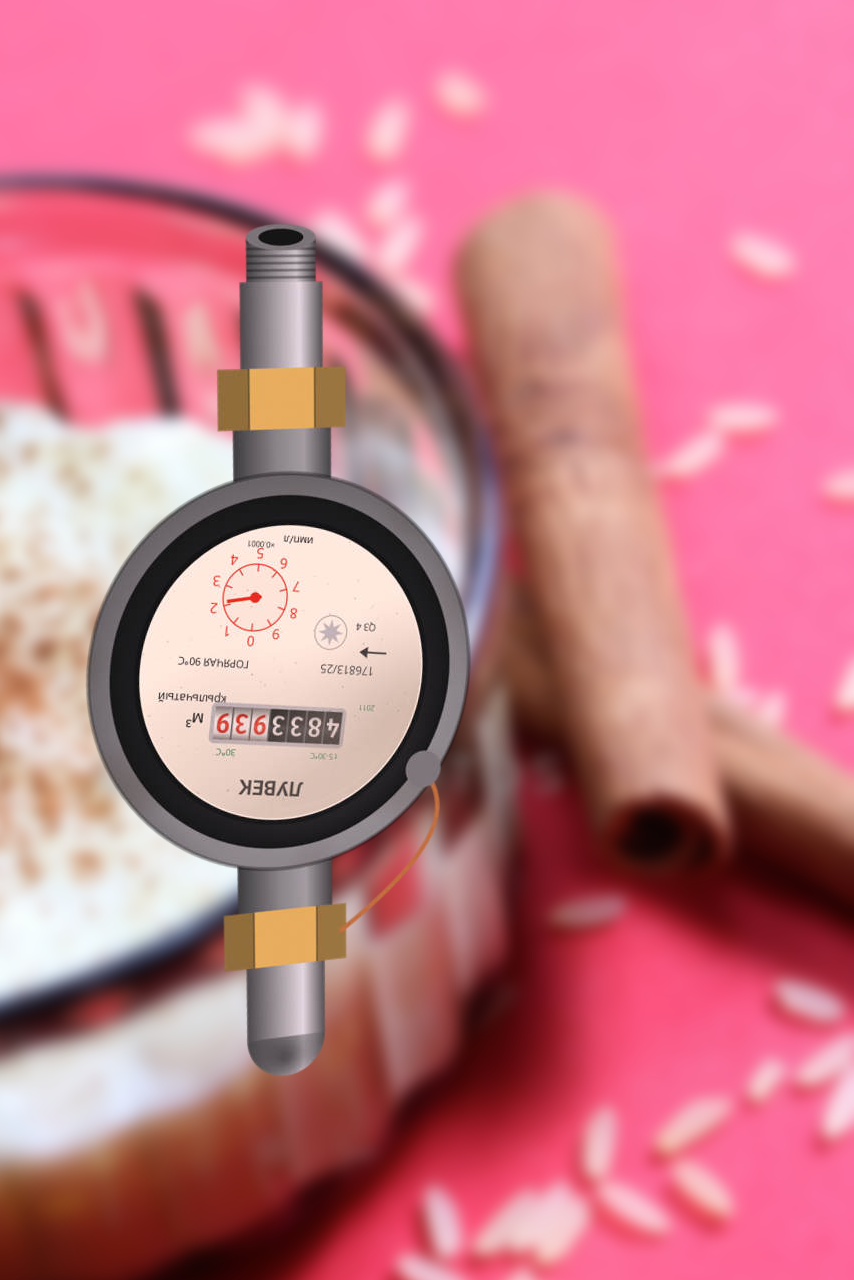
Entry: 4833.9392; m³
